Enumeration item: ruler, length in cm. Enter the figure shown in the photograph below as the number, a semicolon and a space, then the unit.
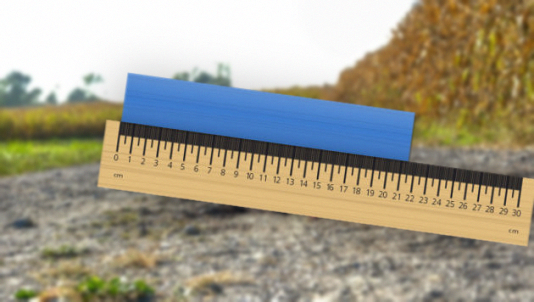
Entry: 21.5; cm
